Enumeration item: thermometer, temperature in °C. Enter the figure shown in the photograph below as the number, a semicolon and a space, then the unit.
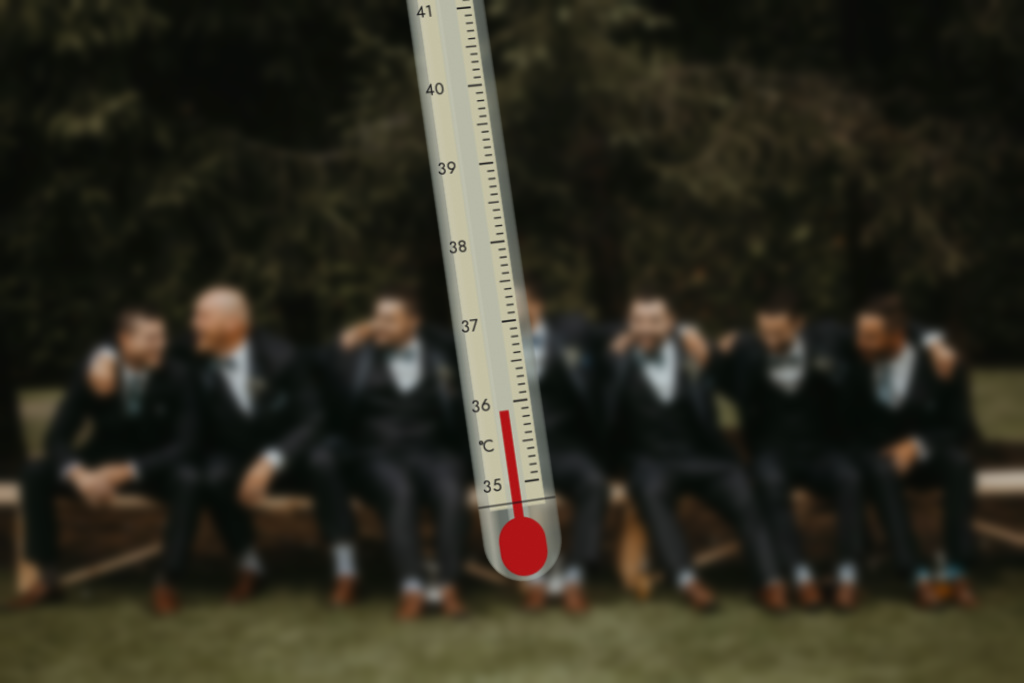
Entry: 35.9; °C
